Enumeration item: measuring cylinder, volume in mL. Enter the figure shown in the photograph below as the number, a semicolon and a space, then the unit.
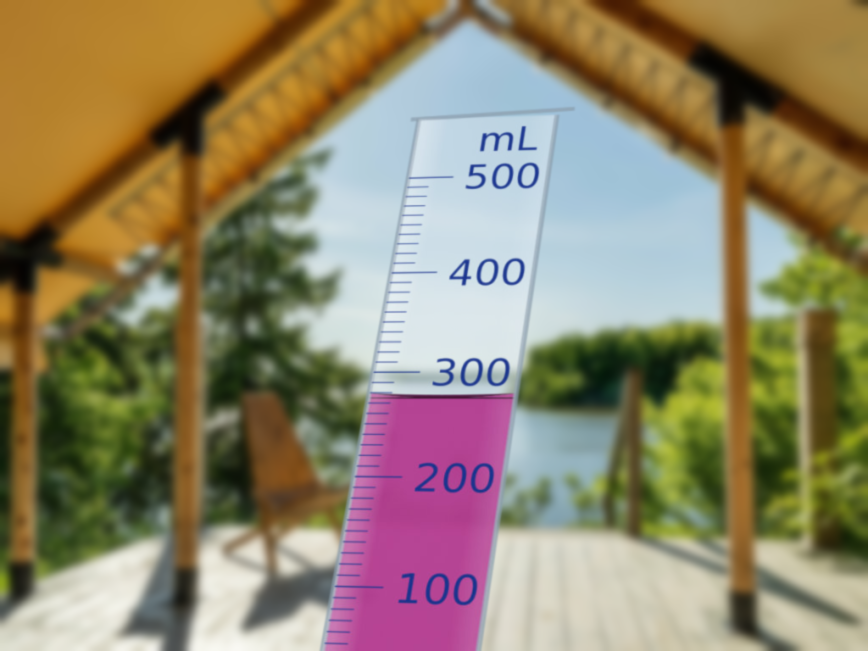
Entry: 275; mL
